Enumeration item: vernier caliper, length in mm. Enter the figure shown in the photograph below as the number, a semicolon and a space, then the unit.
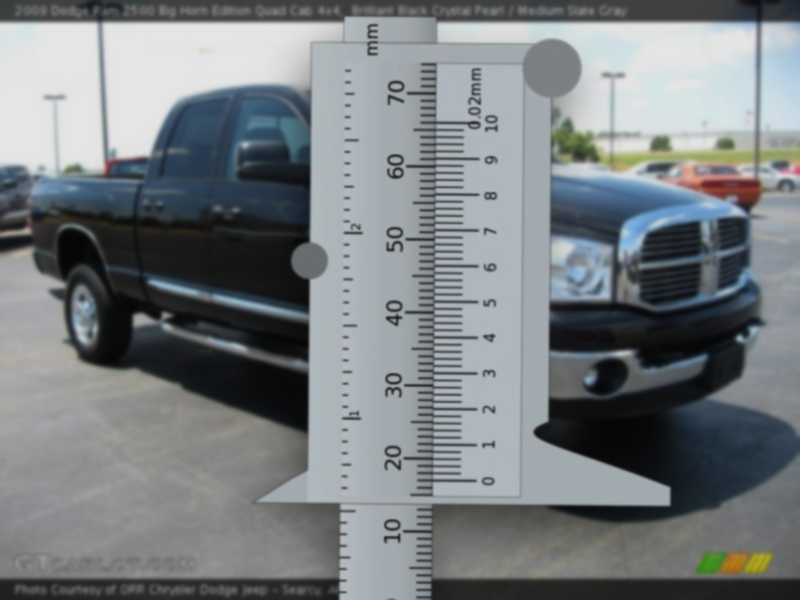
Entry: 17.0; mm
